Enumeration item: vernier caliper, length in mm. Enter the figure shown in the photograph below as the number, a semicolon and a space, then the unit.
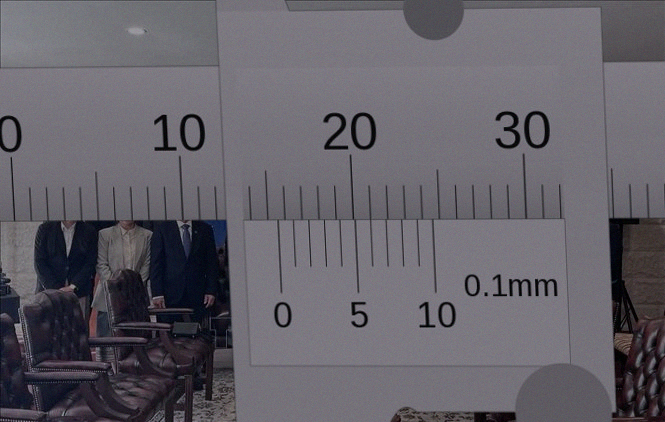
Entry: 15.6; mm
